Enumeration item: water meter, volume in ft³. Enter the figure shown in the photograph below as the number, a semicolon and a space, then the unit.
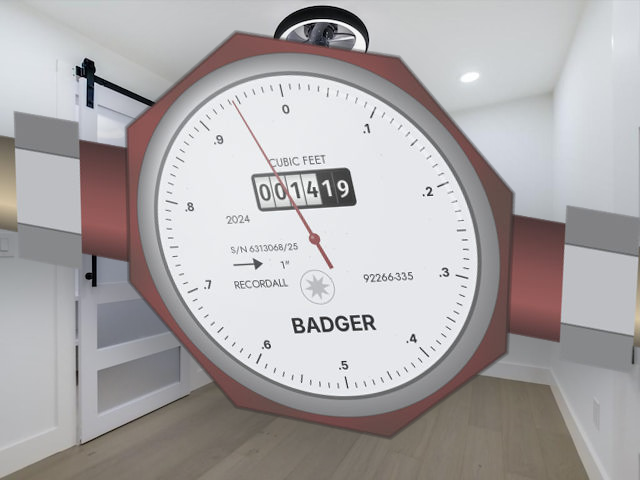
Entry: 1418.94; ft³
